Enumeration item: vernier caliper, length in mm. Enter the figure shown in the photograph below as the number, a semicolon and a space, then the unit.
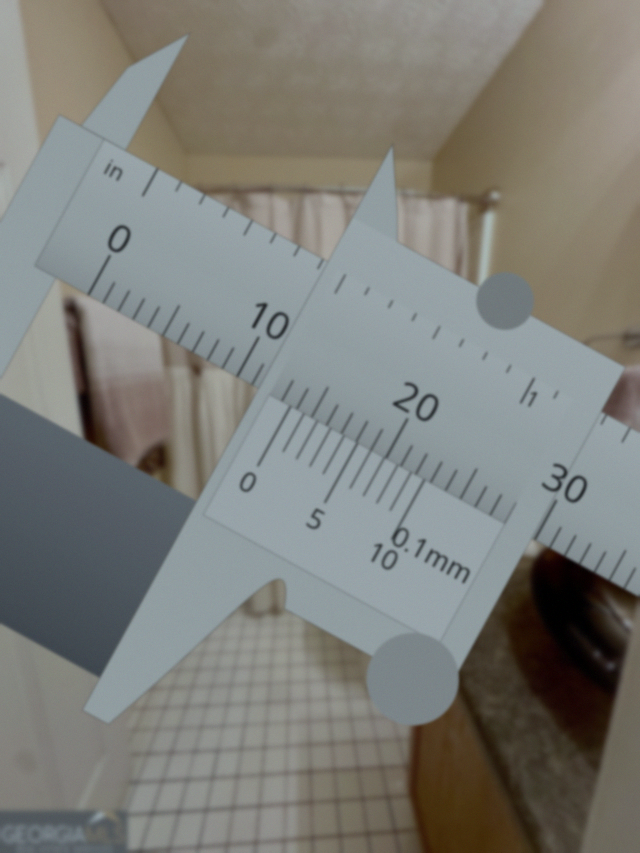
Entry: 13.6; mm
